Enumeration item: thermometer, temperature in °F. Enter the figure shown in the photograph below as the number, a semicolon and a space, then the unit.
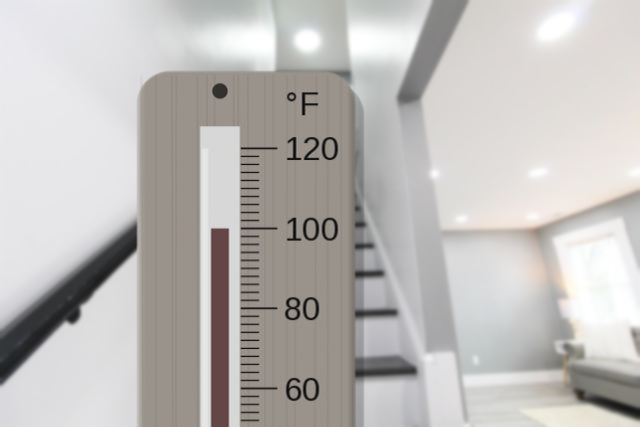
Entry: 100; °F
